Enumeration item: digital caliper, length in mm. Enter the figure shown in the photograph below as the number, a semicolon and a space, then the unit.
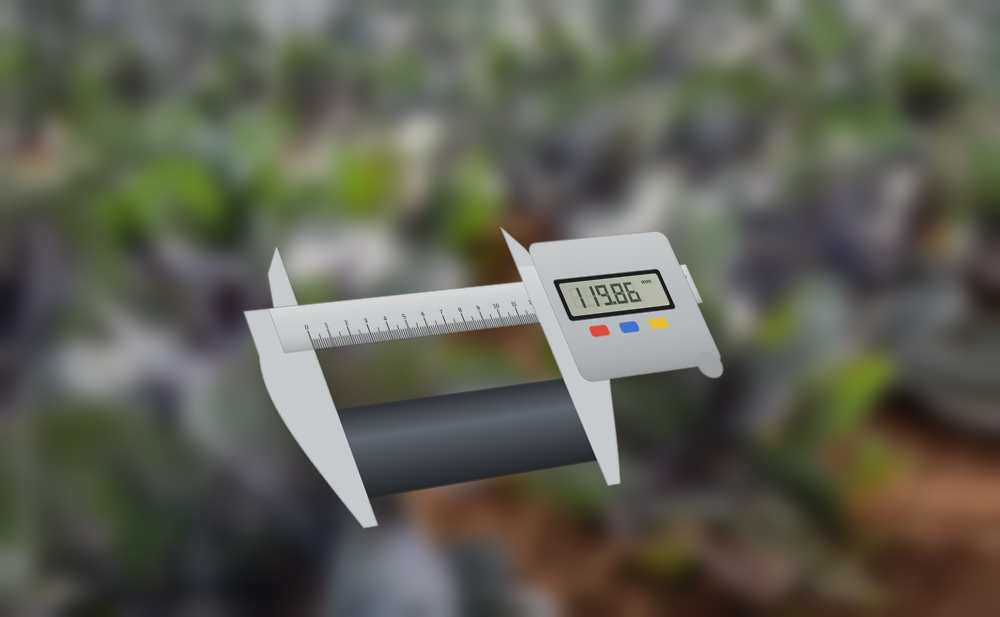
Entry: 119.86; mm
